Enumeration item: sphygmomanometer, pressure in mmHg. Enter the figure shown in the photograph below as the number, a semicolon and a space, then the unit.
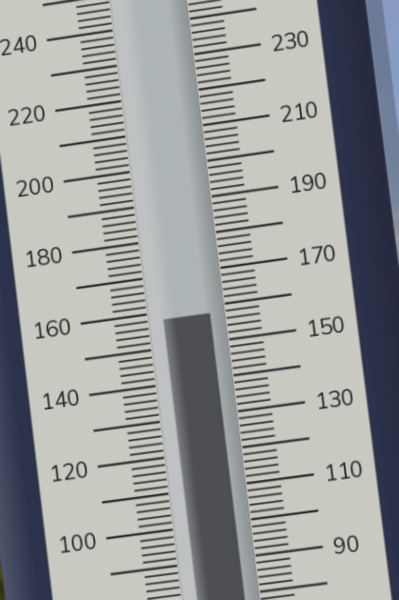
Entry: 158; mmHg
